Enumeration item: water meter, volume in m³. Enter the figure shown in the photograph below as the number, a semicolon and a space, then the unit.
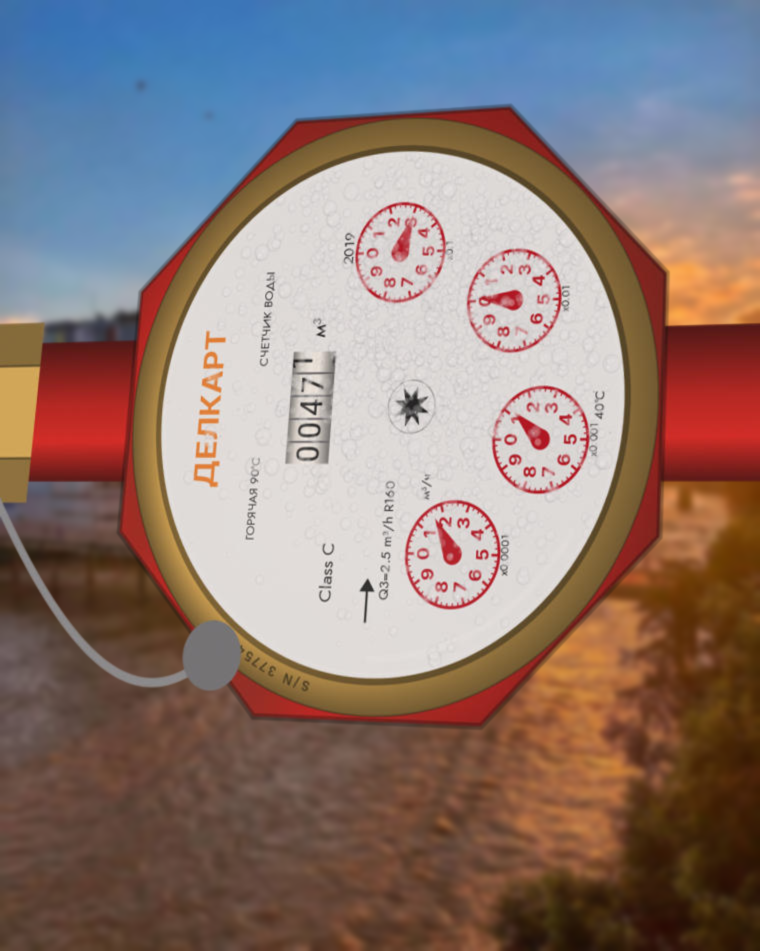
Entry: 471.3011; m³
